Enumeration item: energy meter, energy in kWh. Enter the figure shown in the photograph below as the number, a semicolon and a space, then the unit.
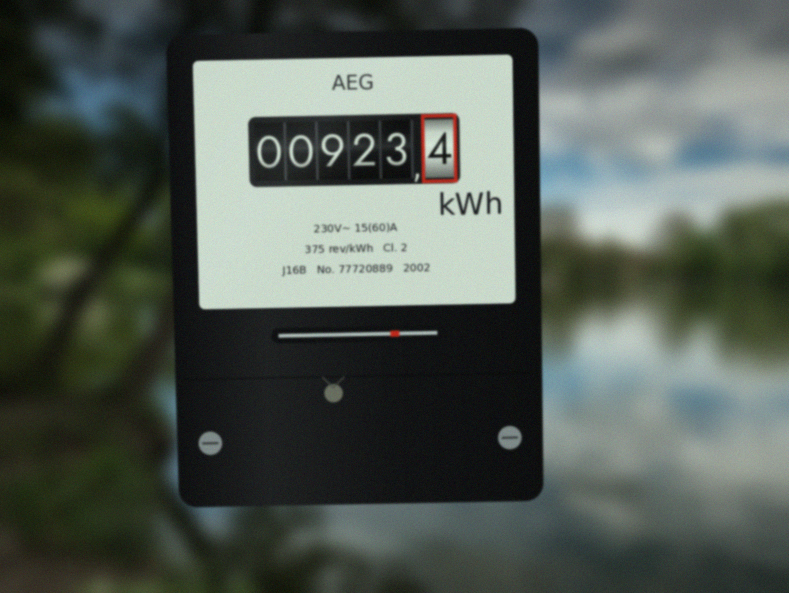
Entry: 923.4; kWh
